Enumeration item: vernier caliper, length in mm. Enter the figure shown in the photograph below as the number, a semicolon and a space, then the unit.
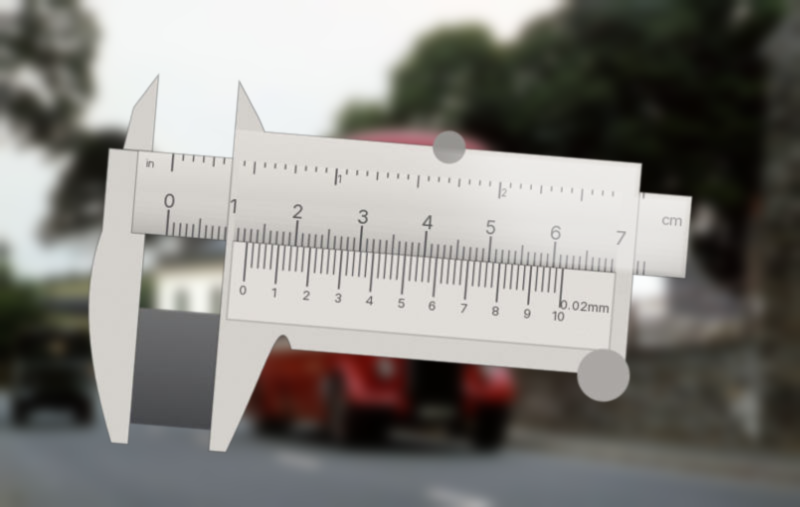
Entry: 12.5; mm
